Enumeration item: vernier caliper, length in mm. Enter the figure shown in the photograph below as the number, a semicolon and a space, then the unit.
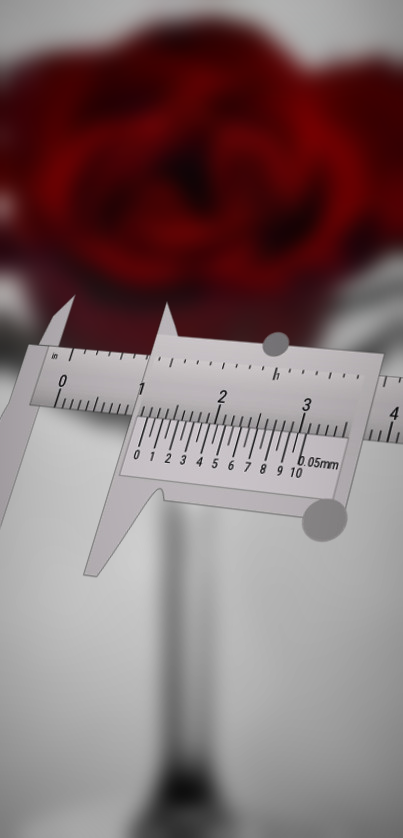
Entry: 11.8; mm
